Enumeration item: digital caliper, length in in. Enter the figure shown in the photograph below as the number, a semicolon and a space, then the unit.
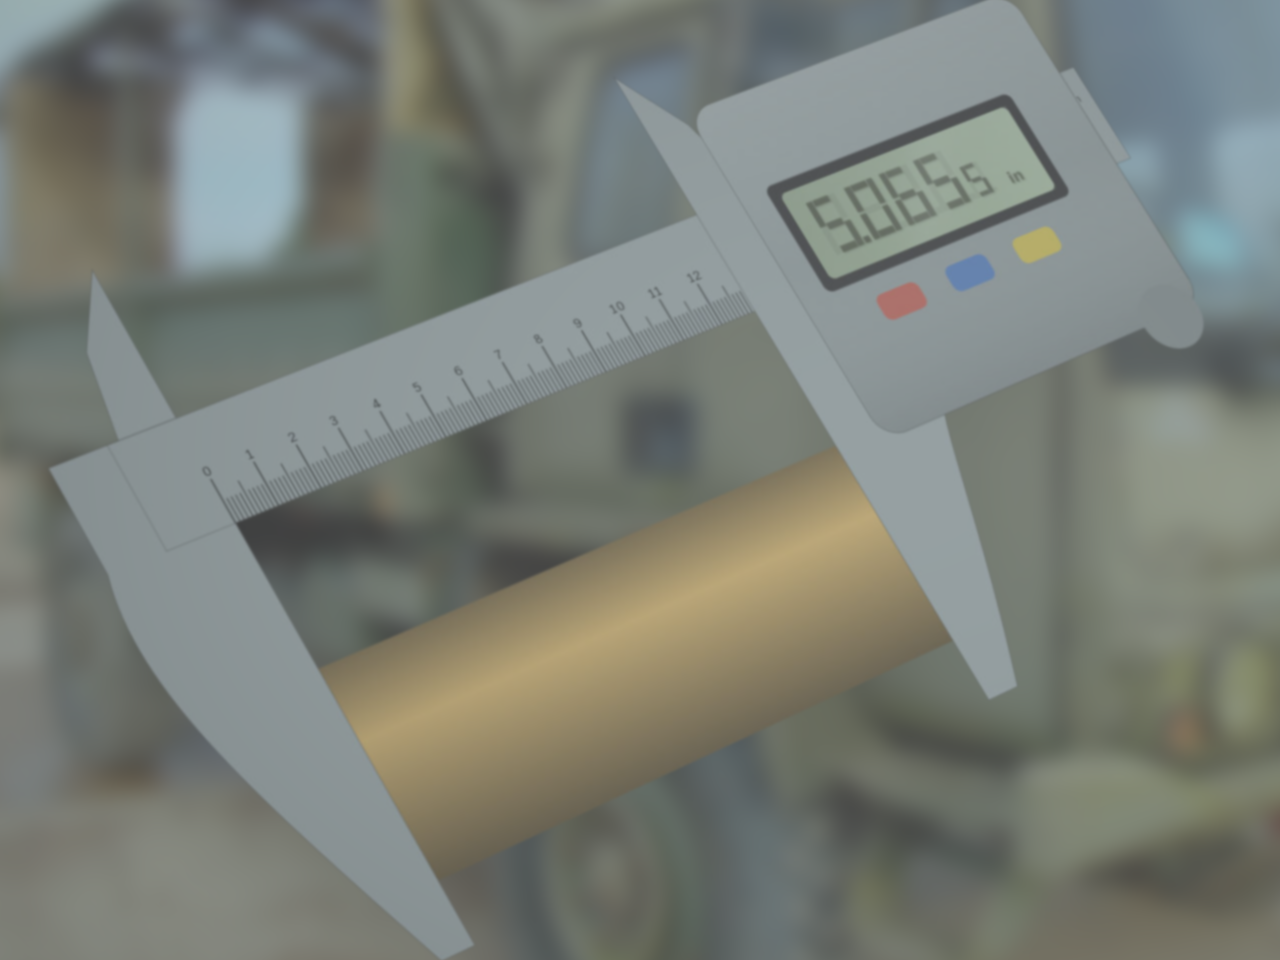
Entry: 5.0655; in
